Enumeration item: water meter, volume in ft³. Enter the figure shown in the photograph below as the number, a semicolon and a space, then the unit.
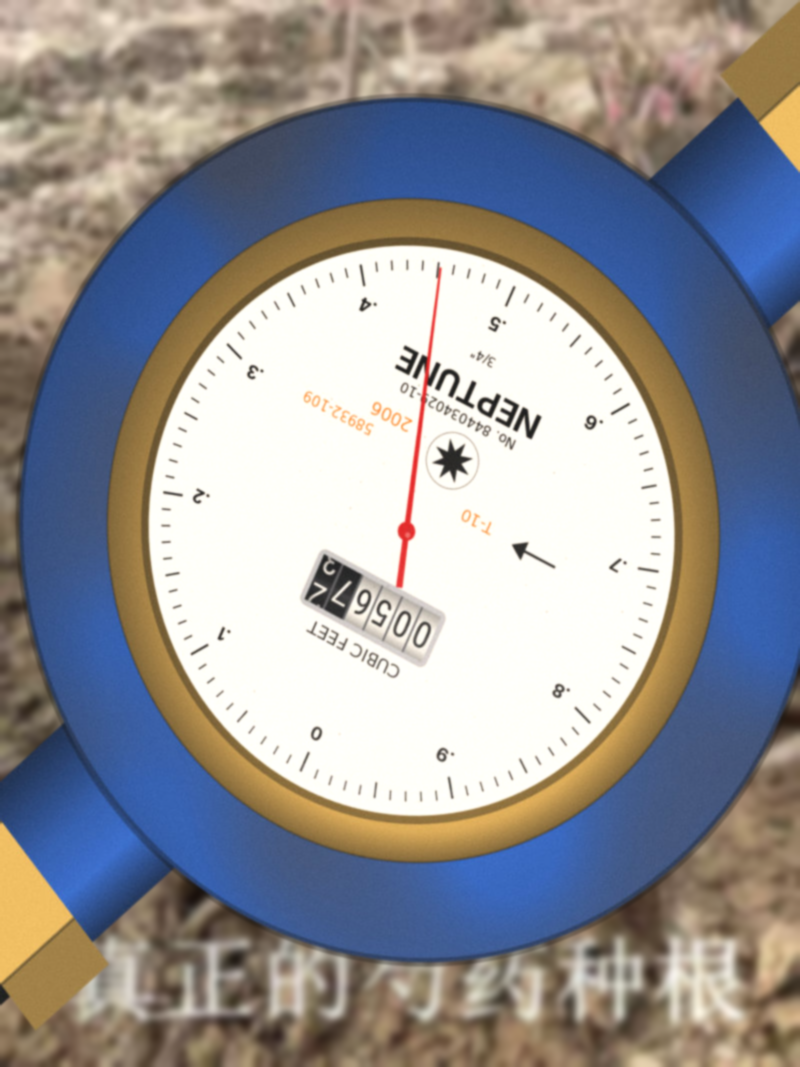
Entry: 5672.45; ft³
